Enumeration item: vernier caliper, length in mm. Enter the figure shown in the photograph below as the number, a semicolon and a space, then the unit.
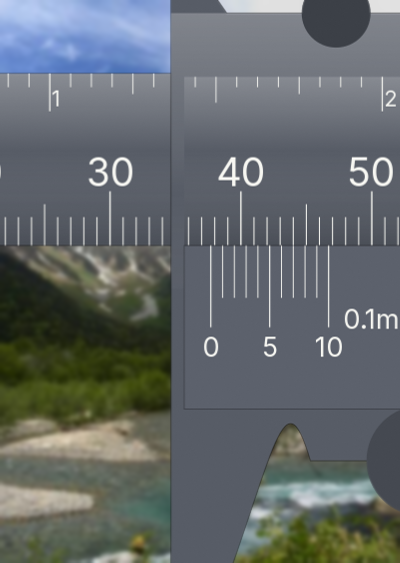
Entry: 37.7; mm
